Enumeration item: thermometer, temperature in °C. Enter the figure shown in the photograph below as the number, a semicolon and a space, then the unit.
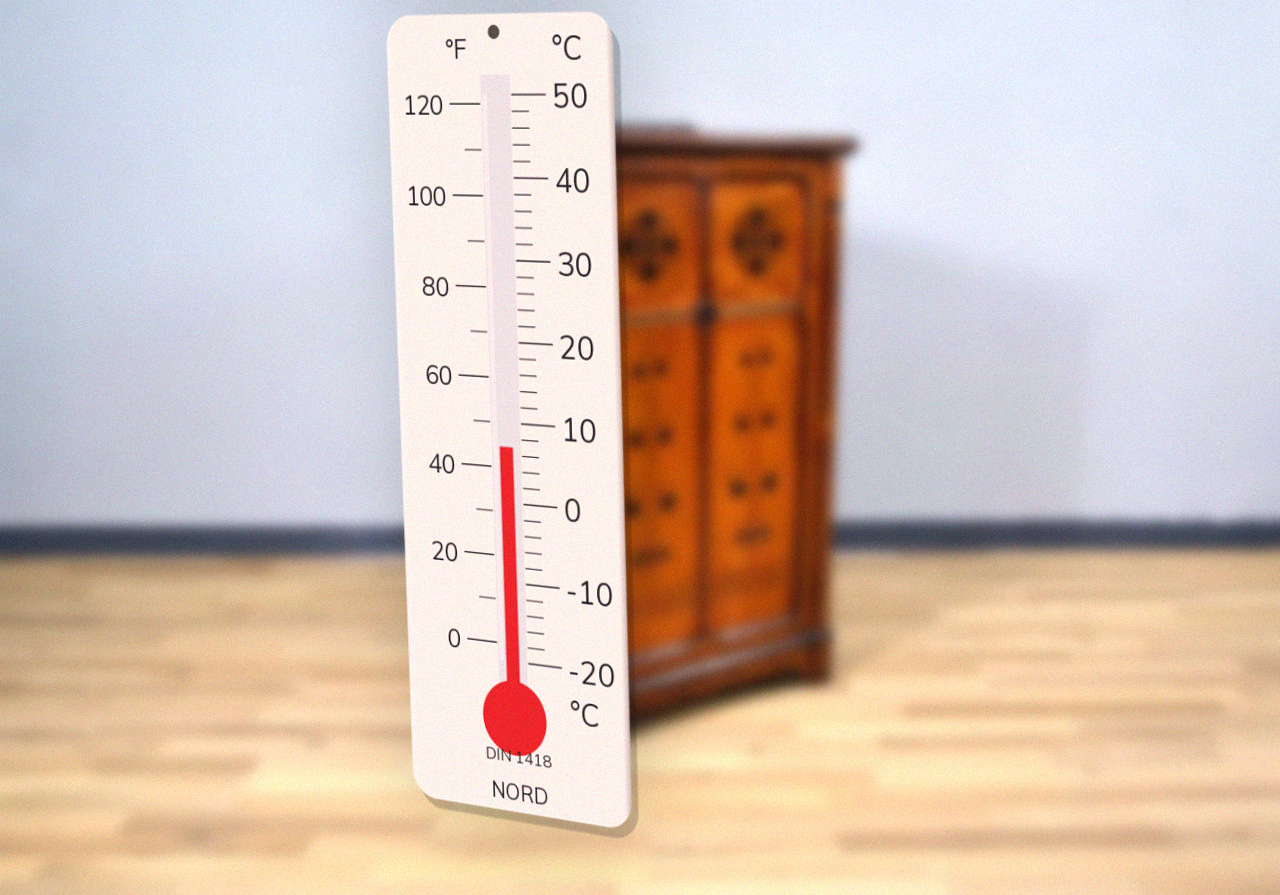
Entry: 7; °C
